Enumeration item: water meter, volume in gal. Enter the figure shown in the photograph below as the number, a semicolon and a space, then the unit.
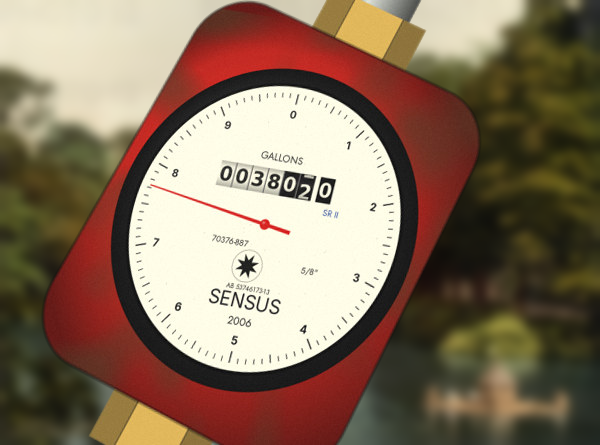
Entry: 38017.7; gal
